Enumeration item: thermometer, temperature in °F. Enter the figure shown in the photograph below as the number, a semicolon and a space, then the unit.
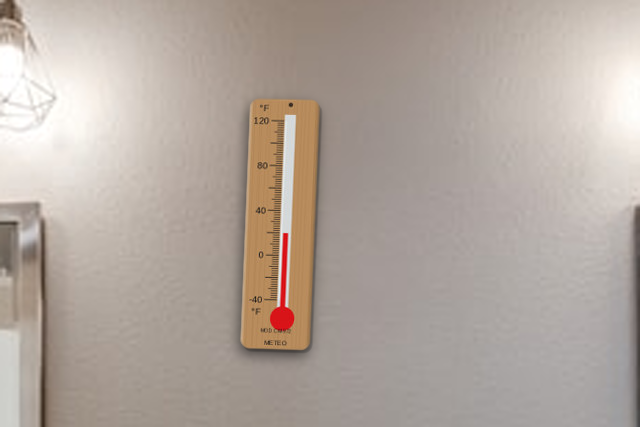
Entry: 20; °F
